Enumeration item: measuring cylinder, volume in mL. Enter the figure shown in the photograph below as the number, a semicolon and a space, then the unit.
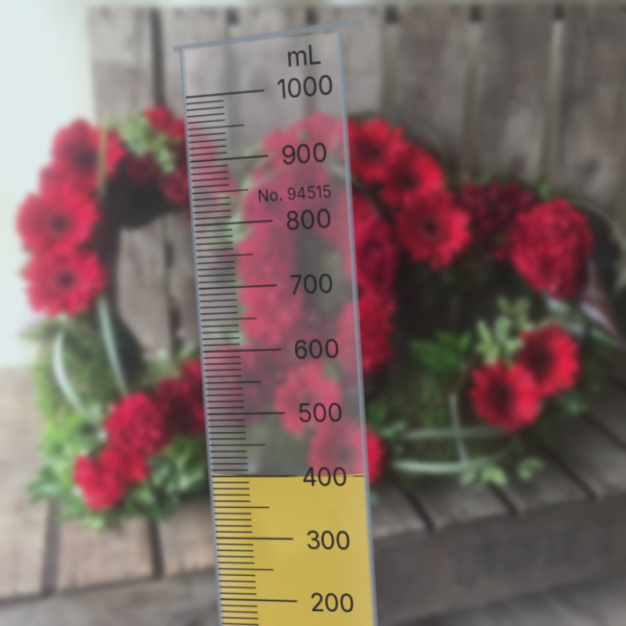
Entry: 400; mL
